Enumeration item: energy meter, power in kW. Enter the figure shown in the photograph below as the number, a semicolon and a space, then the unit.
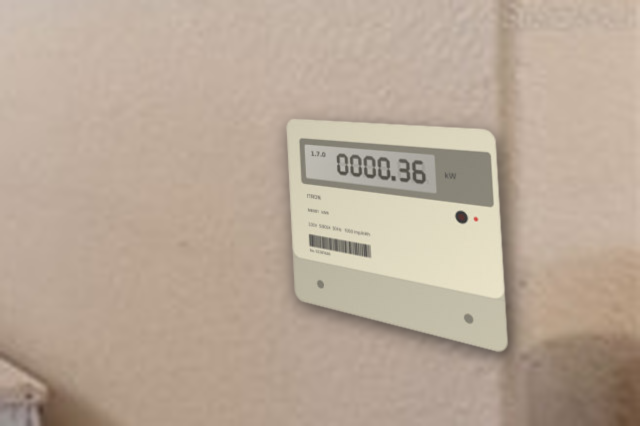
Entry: 0.36; kW
